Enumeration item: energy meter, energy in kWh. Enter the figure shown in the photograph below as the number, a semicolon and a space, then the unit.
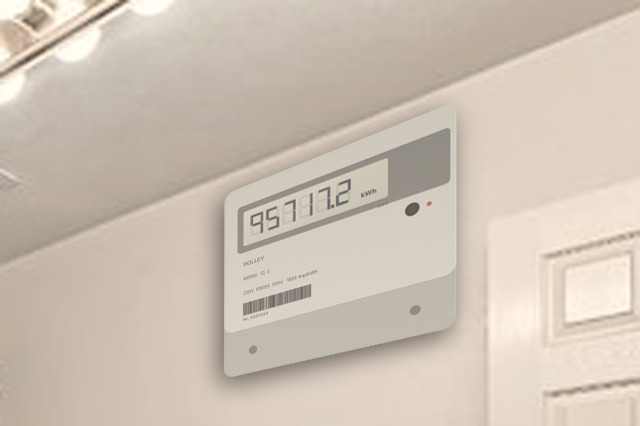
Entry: 95717.2; kWh
